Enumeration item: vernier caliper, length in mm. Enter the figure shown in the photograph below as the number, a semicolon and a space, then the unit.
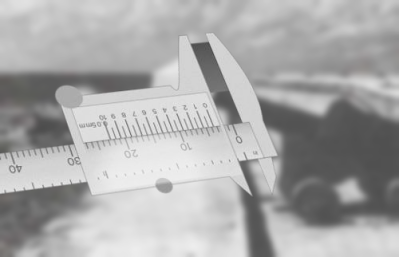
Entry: 3.6; mm
